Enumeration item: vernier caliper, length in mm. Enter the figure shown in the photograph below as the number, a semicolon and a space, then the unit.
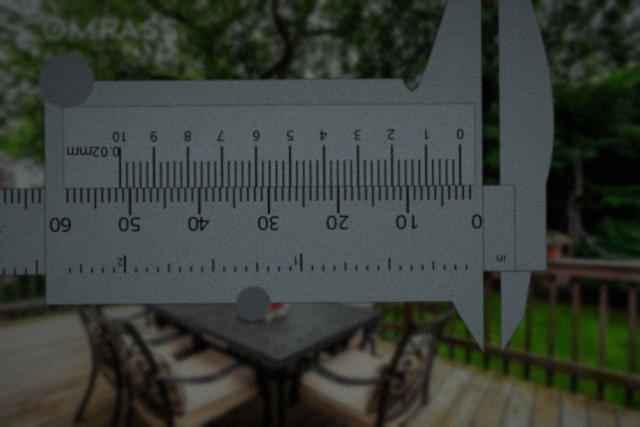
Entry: 2.4; mm
